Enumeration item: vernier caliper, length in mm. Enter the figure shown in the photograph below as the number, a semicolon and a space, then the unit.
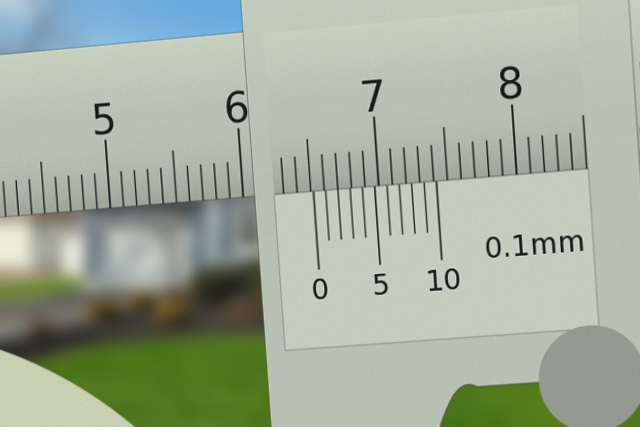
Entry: 65.2; mm
